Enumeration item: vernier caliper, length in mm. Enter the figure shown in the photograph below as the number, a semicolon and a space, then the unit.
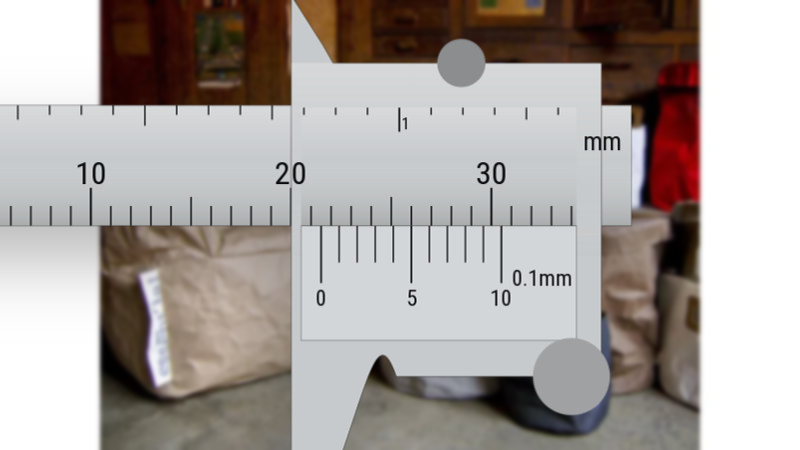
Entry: 21.5; mm
